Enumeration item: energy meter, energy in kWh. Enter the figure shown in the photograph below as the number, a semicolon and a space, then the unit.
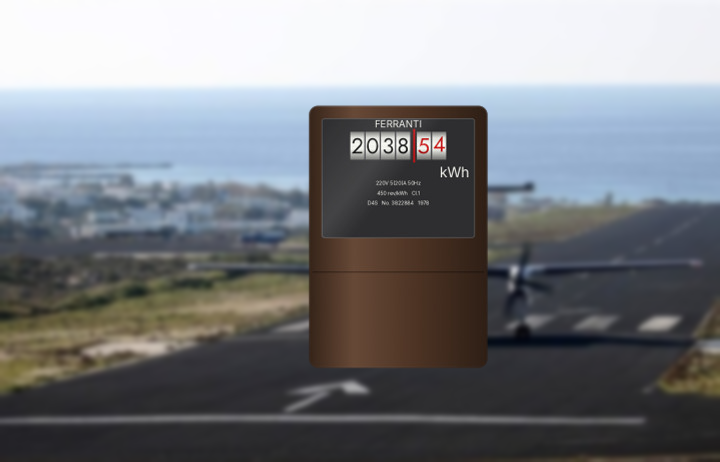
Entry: 2038.54; kWh
